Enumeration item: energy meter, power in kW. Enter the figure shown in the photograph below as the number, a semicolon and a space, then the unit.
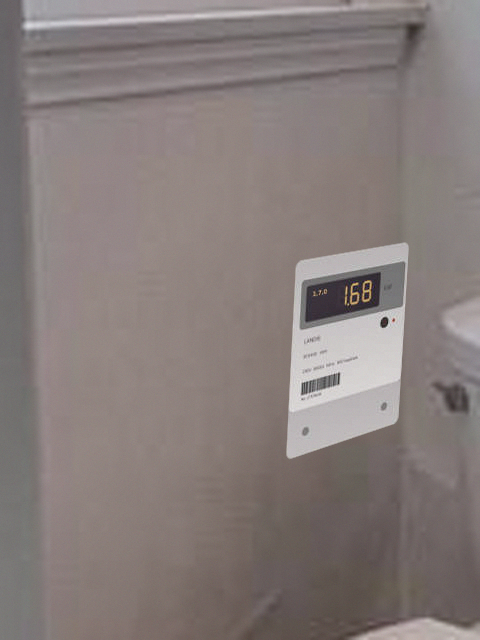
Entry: 1.68; kW
